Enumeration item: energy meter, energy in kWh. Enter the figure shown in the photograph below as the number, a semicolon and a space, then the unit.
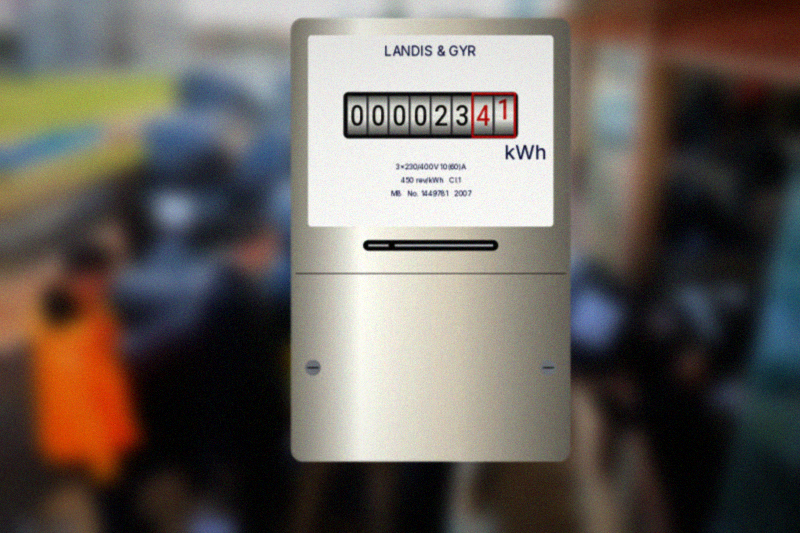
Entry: 23.41; kWh
